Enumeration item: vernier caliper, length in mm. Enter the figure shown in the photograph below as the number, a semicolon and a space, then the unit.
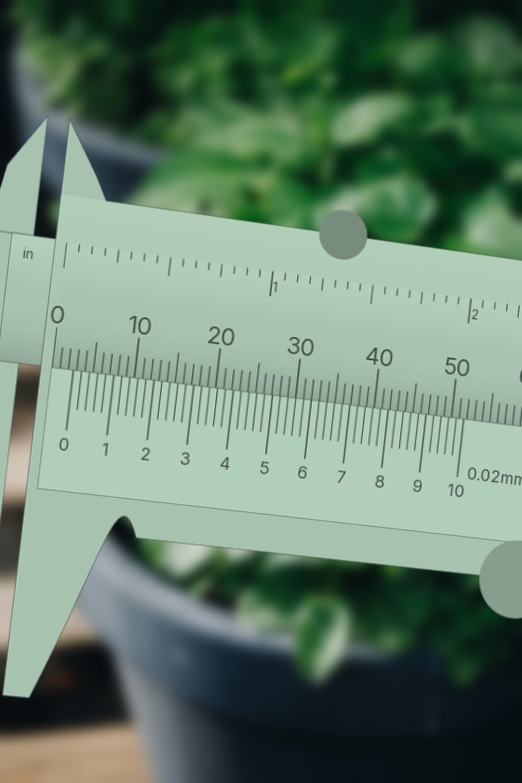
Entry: 2.6; mm
